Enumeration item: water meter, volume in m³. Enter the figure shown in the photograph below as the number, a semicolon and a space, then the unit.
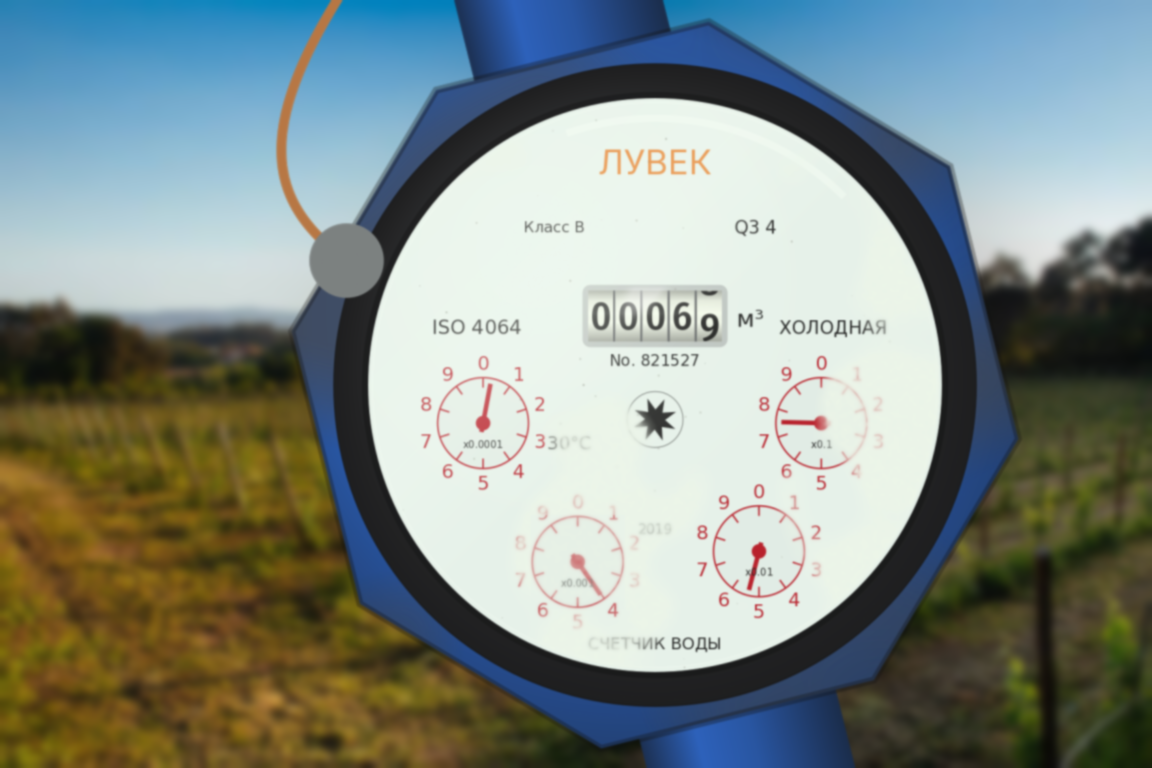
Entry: 68.7540; m³
